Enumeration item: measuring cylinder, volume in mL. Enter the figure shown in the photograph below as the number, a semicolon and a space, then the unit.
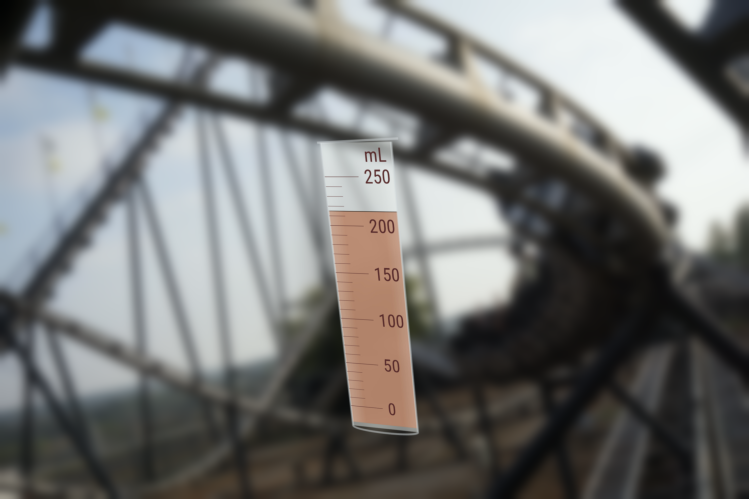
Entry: 215; mL
